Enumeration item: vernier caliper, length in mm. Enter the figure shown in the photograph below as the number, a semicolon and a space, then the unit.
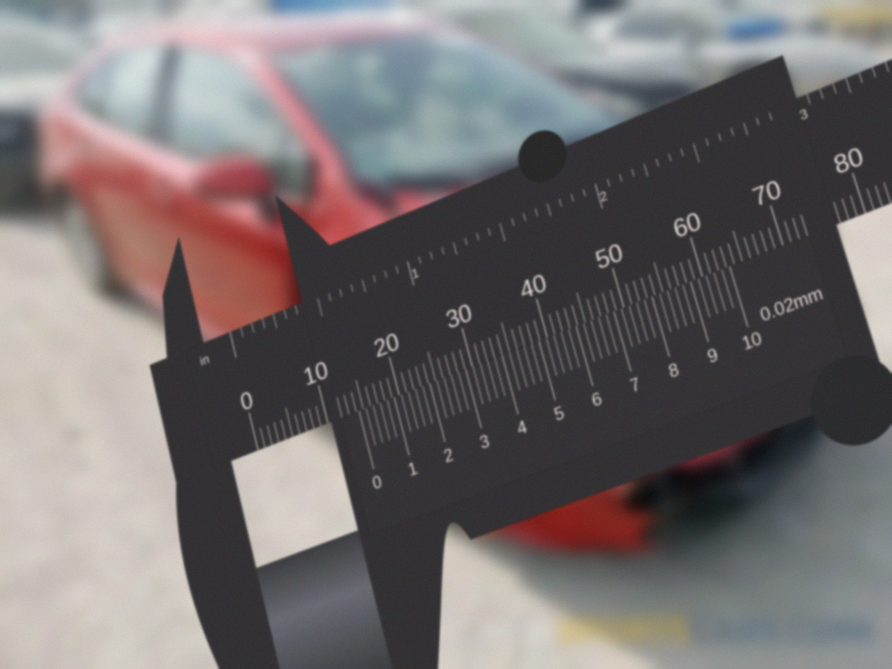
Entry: 14.4; mm
